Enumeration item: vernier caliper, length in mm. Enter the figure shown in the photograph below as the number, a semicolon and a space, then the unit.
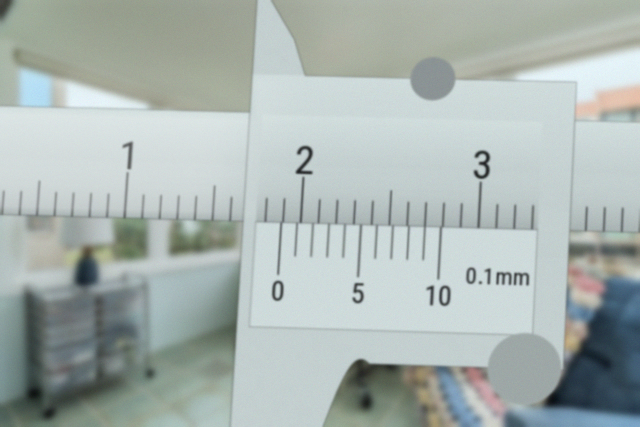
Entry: 18.9; mm
